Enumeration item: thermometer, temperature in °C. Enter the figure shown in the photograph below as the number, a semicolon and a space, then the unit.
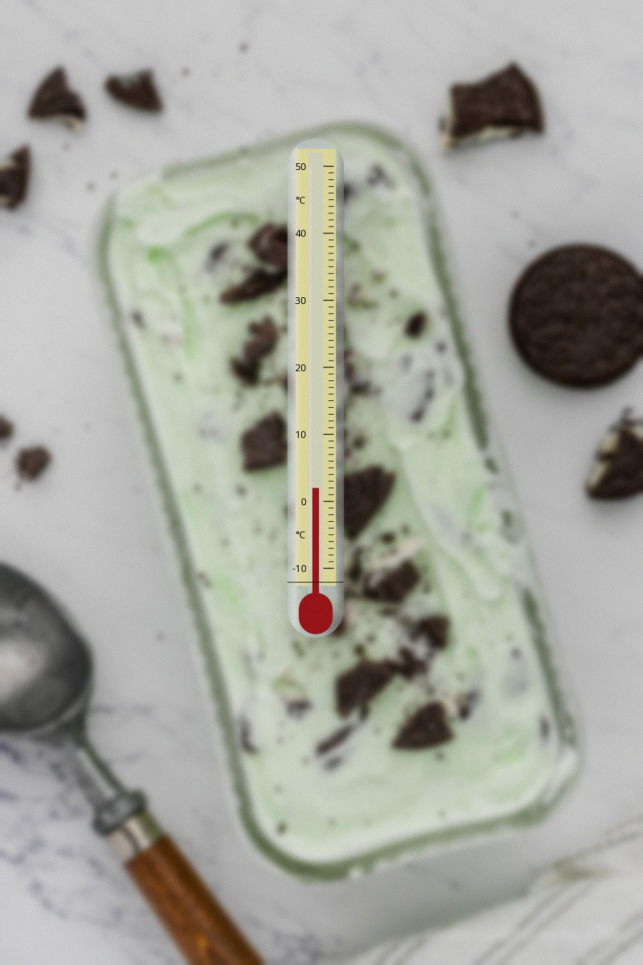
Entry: 2; °C
